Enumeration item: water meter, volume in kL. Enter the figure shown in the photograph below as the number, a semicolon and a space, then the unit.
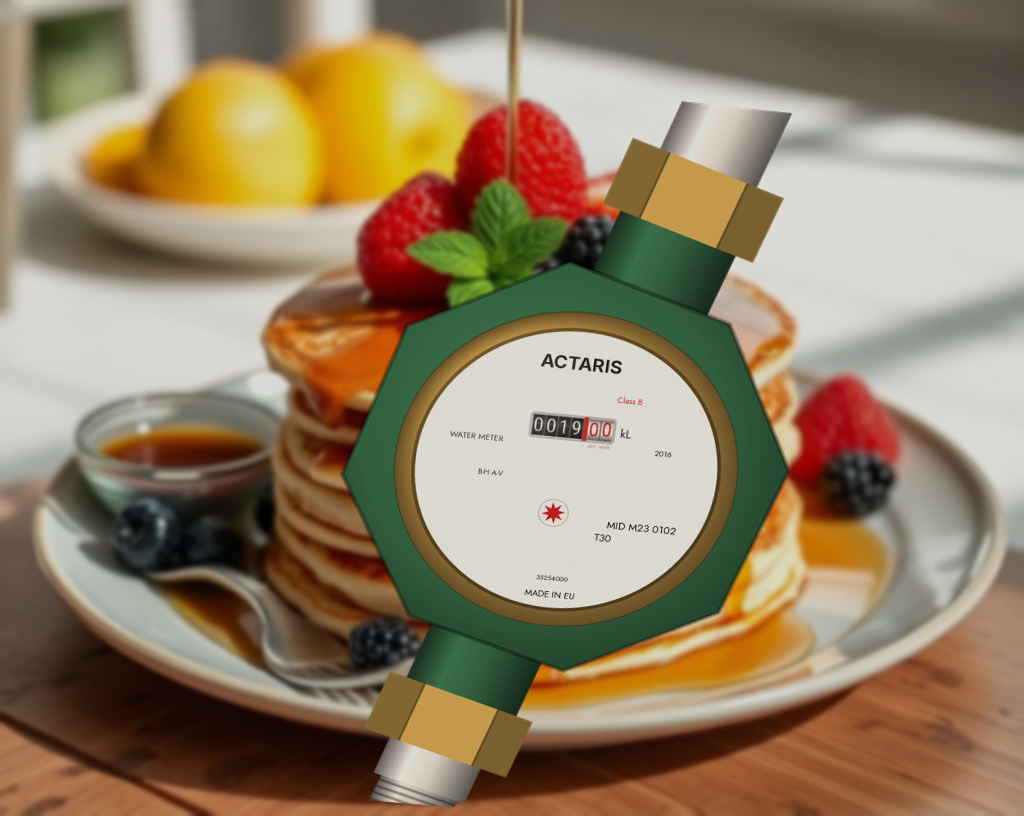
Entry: 19.00; kL
